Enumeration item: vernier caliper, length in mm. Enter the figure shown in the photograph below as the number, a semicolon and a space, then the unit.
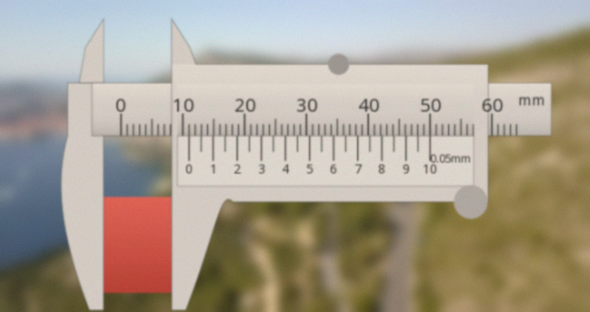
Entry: 11.0; mm
